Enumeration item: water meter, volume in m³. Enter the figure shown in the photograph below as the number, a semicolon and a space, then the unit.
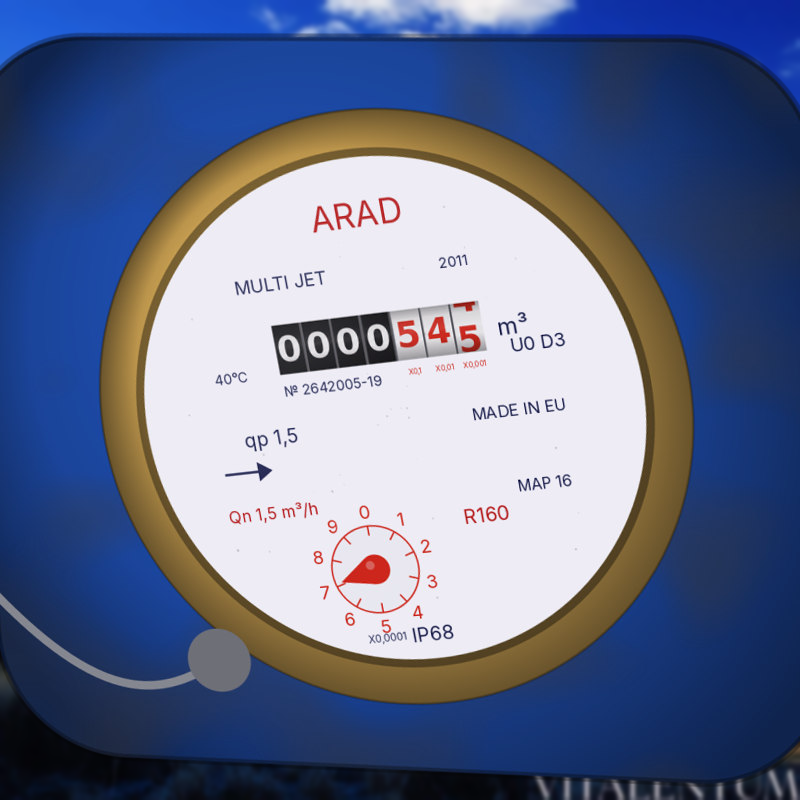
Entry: 0.5447; m³
